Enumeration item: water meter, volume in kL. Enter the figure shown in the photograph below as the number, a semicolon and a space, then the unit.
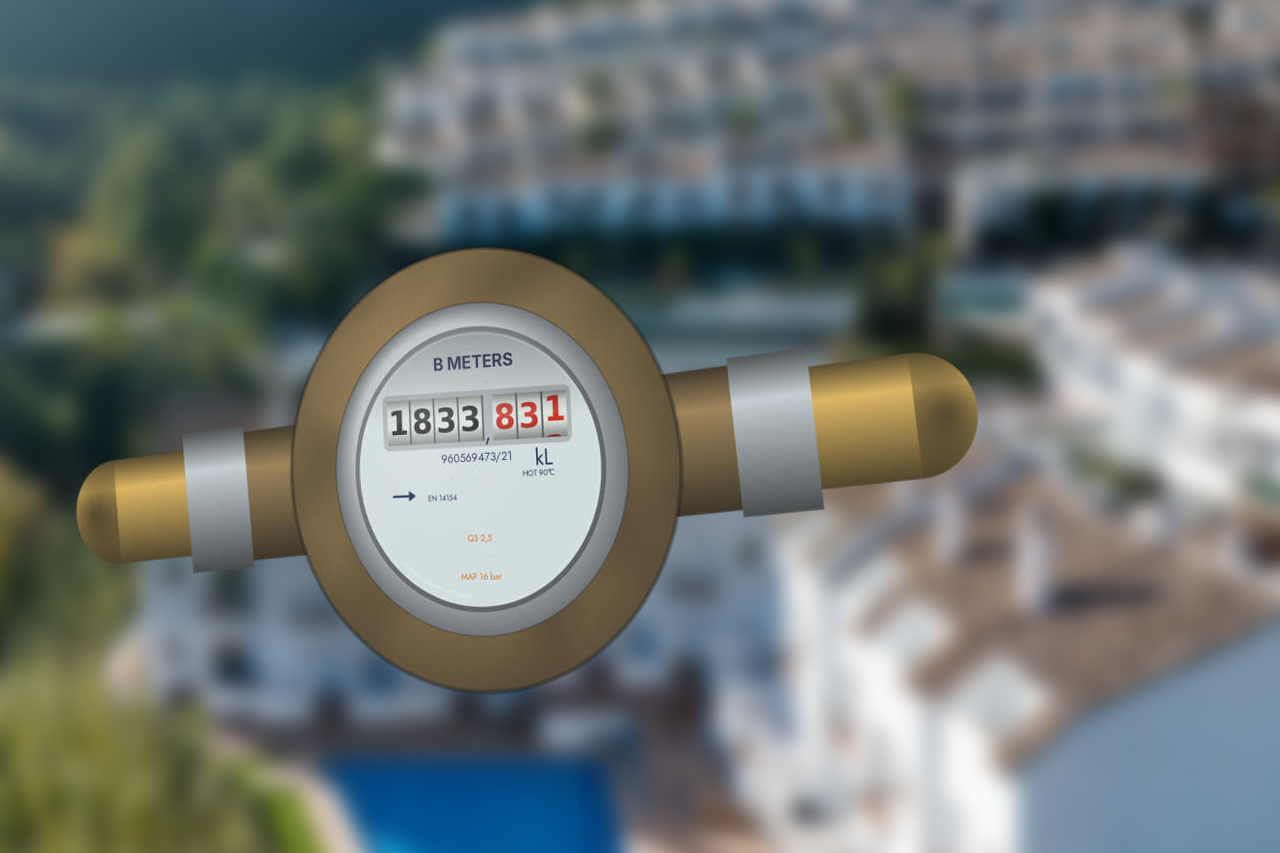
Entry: 1833.831; kL
